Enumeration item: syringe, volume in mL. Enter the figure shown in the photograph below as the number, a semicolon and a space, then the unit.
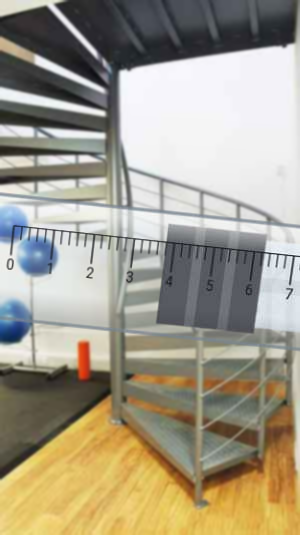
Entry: 3.8; mL
